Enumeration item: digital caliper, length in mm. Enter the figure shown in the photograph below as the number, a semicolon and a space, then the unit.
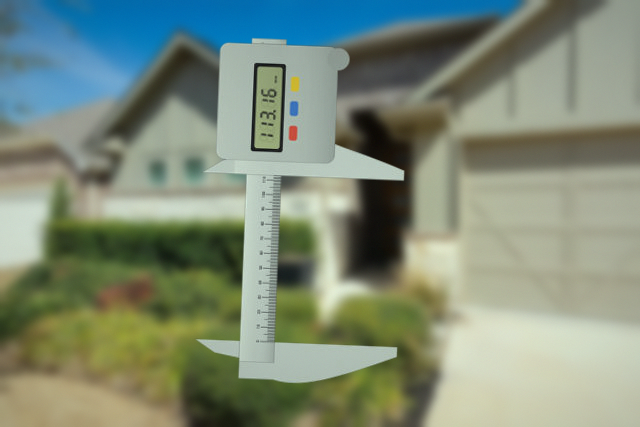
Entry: 113.16; mm
